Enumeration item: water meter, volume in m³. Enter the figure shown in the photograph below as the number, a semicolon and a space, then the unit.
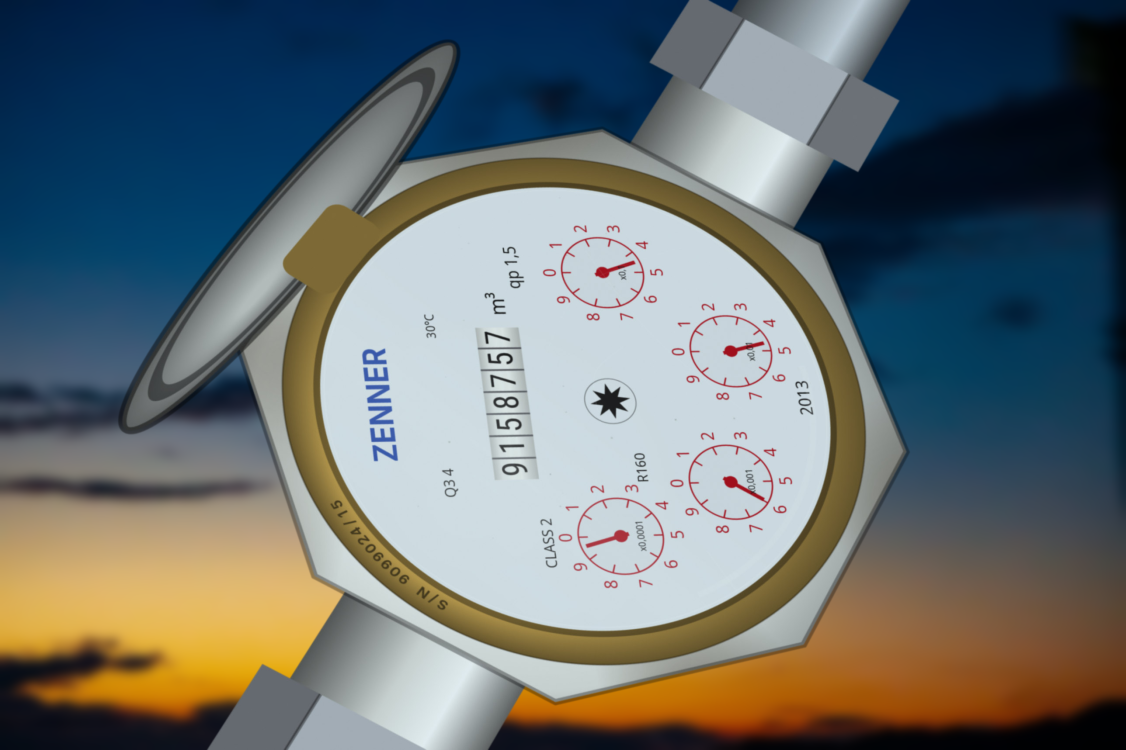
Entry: 9158757.4459; m³
